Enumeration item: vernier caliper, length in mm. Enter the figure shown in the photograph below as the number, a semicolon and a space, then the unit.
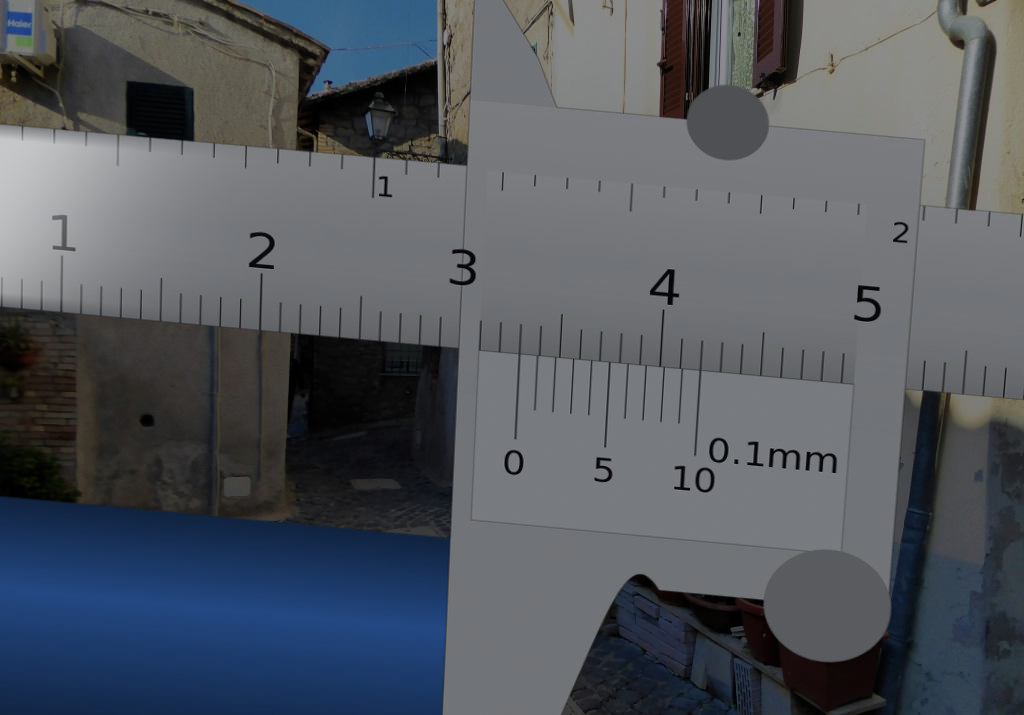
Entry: 33.0; mm
